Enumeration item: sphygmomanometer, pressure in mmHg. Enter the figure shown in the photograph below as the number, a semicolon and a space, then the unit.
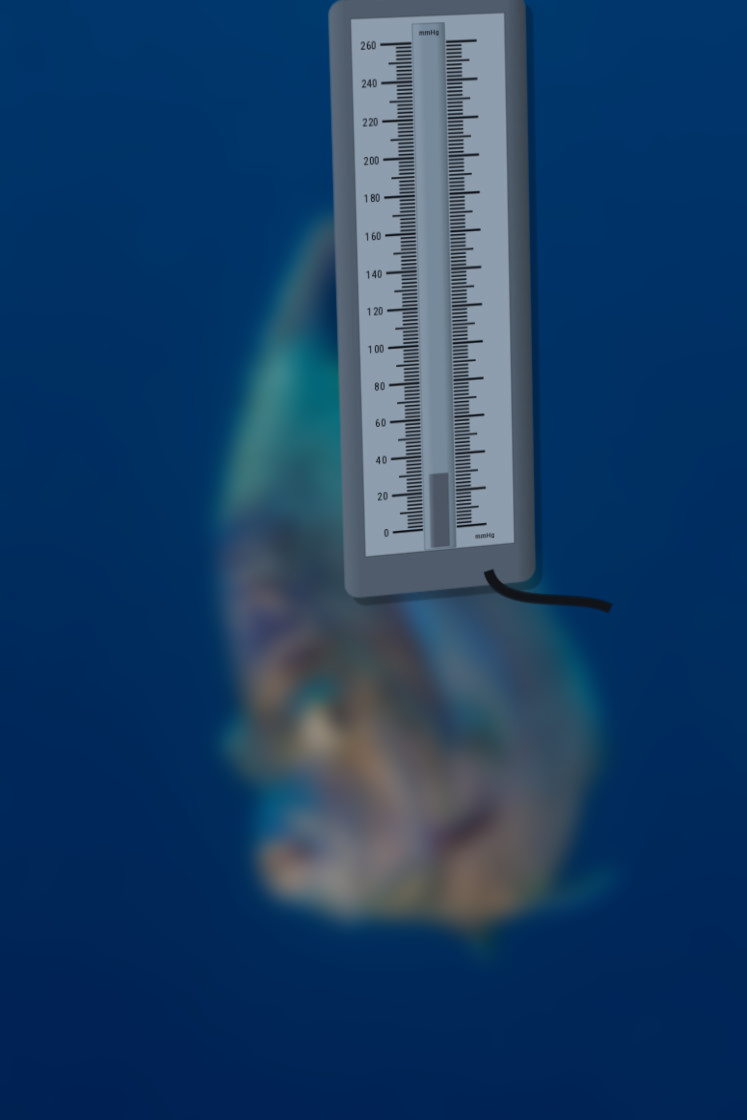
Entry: 30; mmHg
